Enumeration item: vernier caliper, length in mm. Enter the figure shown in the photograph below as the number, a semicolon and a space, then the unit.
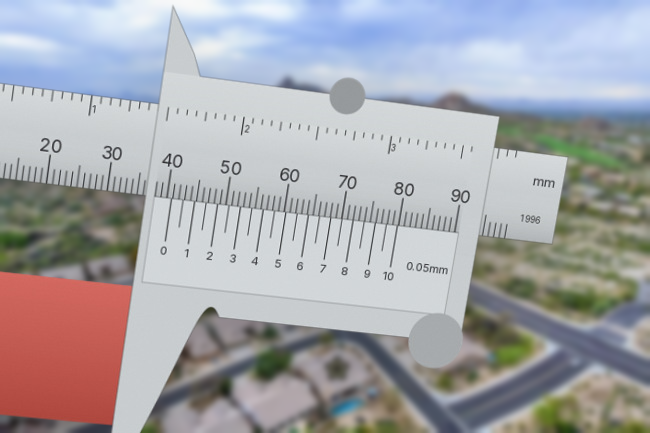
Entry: 40.8; mm
